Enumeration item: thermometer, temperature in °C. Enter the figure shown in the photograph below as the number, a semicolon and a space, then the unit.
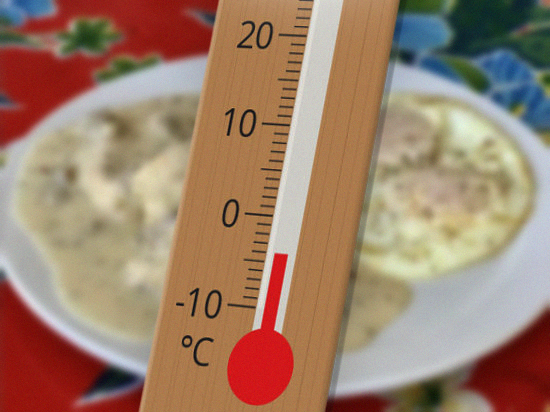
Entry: -4; °C
